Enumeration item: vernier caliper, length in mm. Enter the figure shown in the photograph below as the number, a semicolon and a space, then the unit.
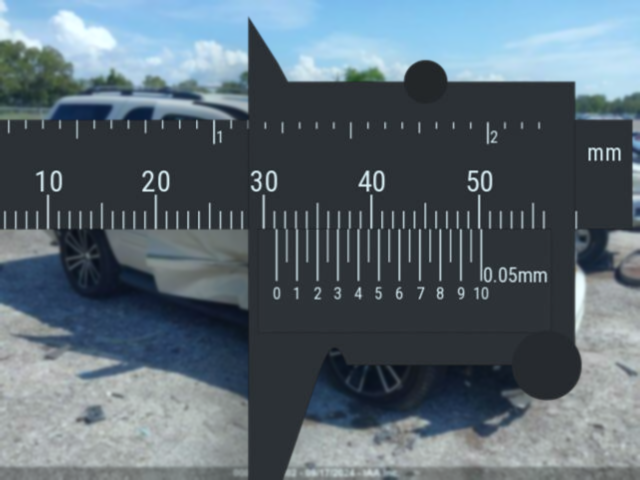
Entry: 31.2; mm
